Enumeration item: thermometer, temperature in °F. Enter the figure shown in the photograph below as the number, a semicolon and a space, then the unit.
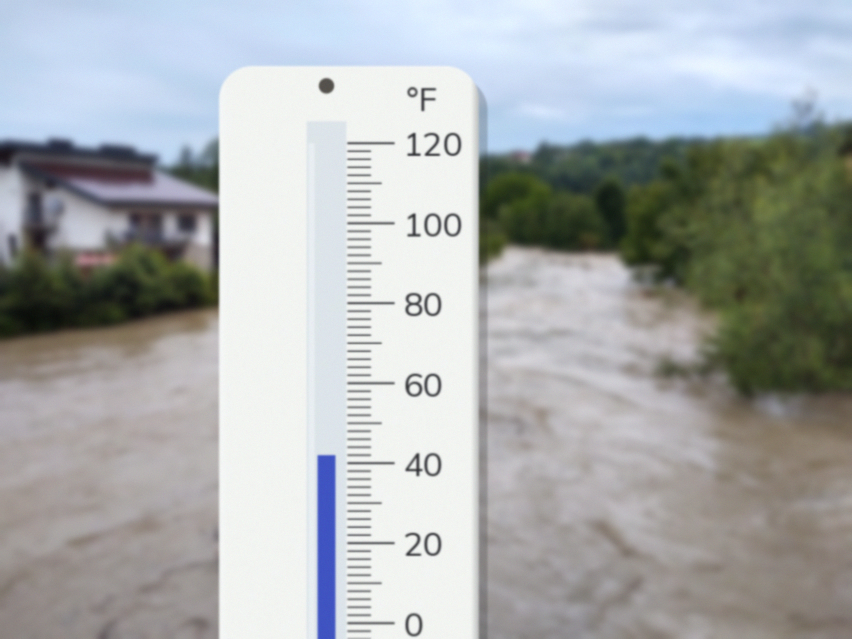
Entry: 42; °F
